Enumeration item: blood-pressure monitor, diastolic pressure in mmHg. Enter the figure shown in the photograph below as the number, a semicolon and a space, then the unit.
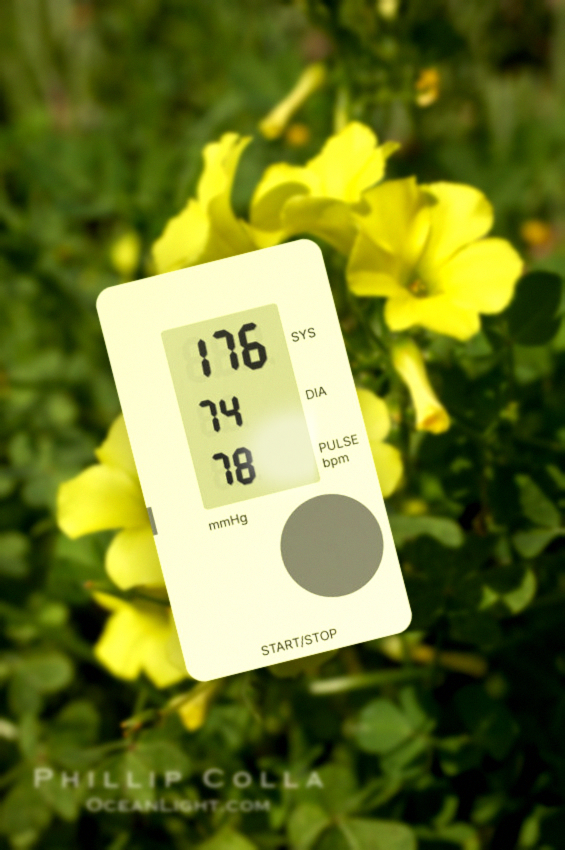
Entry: 74; mmHg
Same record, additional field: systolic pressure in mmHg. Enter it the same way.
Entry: 176; mmHg
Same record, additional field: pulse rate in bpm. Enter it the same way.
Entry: 78; bpm
